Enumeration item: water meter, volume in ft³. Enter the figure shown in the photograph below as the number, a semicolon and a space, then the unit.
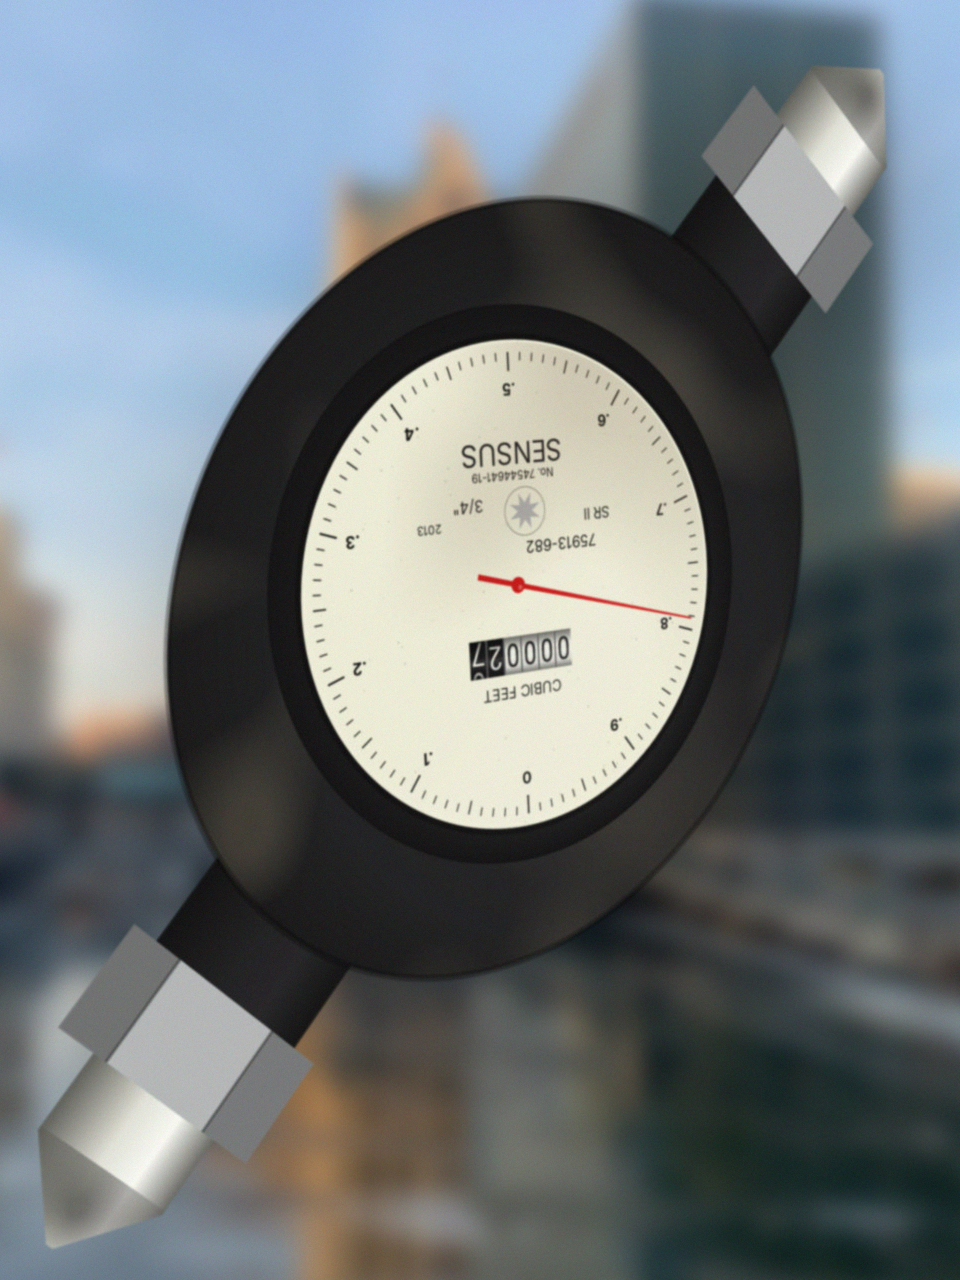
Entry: 26.79; ft³
